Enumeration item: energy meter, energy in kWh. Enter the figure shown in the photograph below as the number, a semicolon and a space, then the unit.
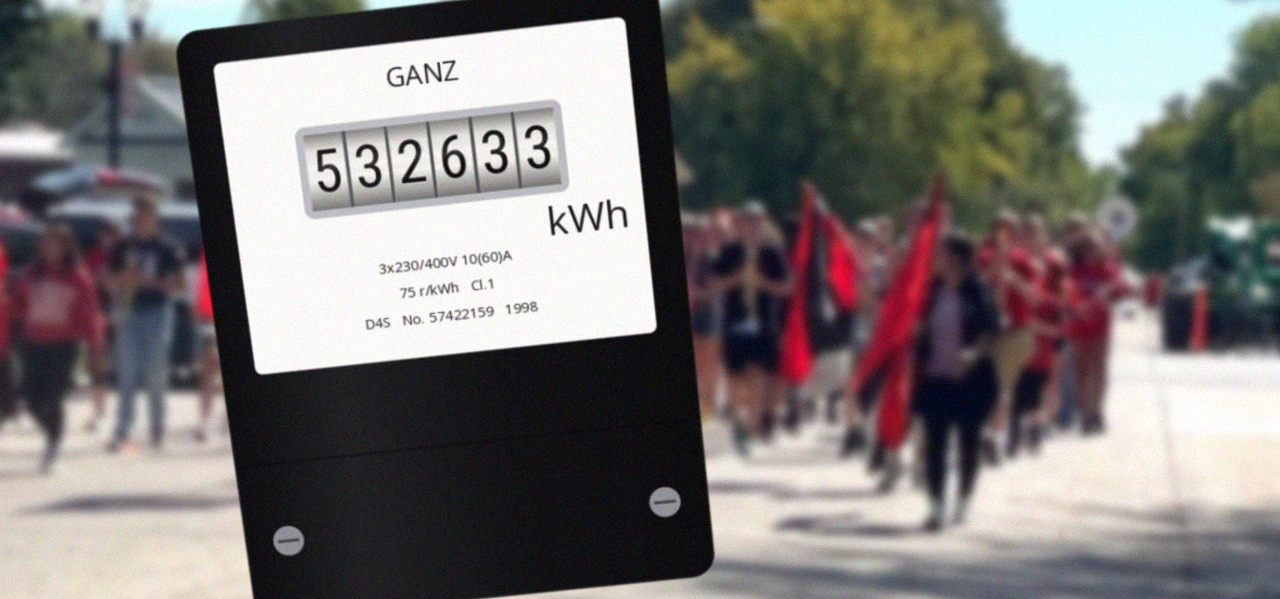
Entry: 532633; kWh
